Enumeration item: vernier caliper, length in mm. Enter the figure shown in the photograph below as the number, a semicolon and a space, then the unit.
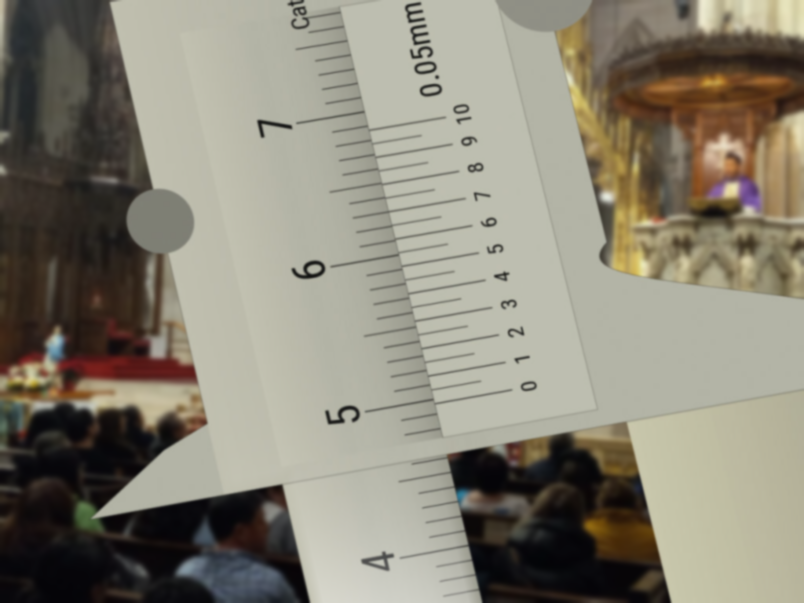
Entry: 49.7; mm
